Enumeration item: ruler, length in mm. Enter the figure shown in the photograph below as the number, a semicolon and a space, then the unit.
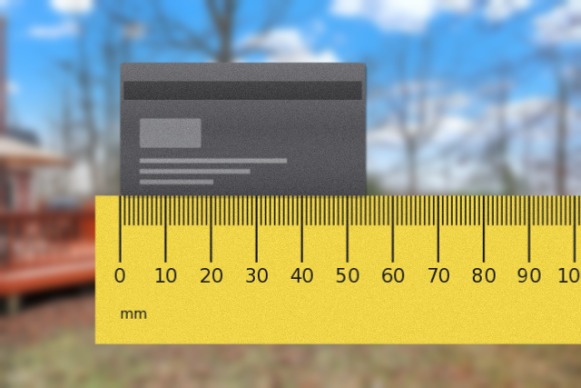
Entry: 54; mm
